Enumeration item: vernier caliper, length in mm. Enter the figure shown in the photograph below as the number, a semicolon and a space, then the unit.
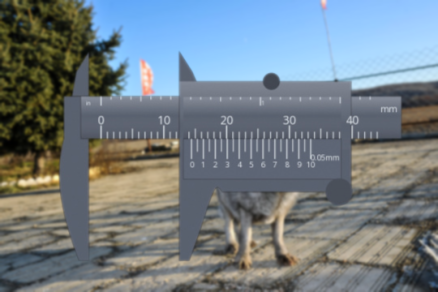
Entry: 14.4; mm
